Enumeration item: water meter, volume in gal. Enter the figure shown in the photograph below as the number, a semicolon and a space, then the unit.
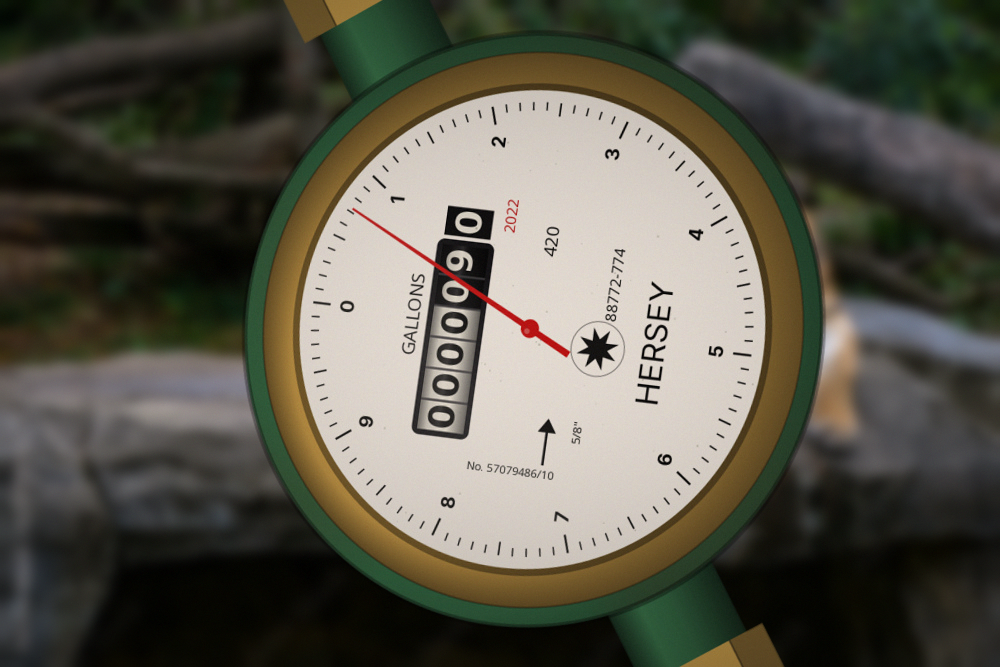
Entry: 90.7; gal
